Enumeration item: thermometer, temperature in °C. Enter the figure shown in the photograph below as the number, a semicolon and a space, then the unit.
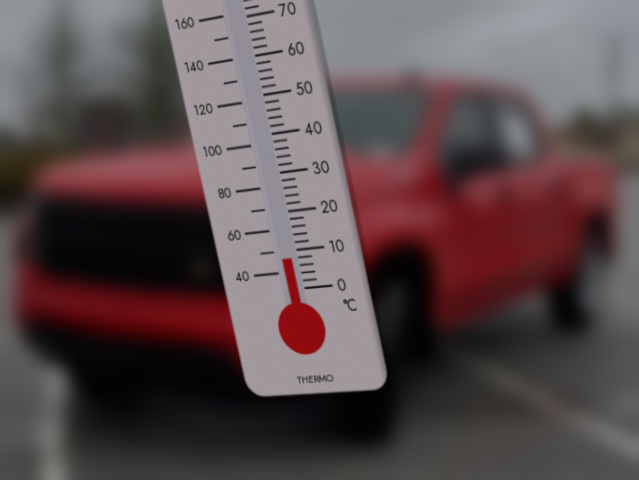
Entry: 8; °C
